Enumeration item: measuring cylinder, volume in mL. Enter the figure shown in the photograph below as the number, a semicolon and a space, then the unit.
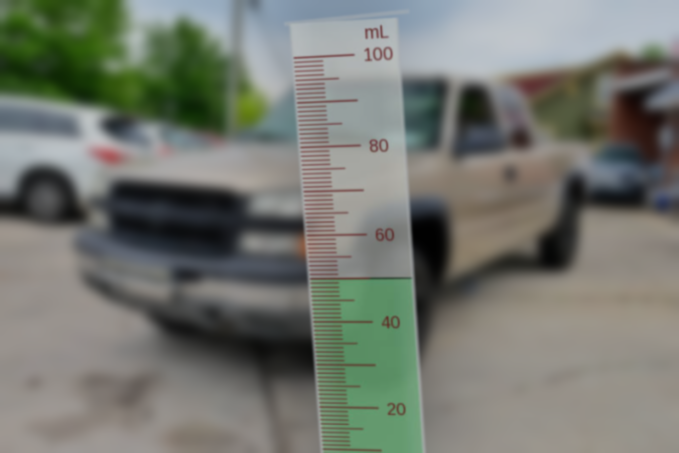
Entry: 50; mL
